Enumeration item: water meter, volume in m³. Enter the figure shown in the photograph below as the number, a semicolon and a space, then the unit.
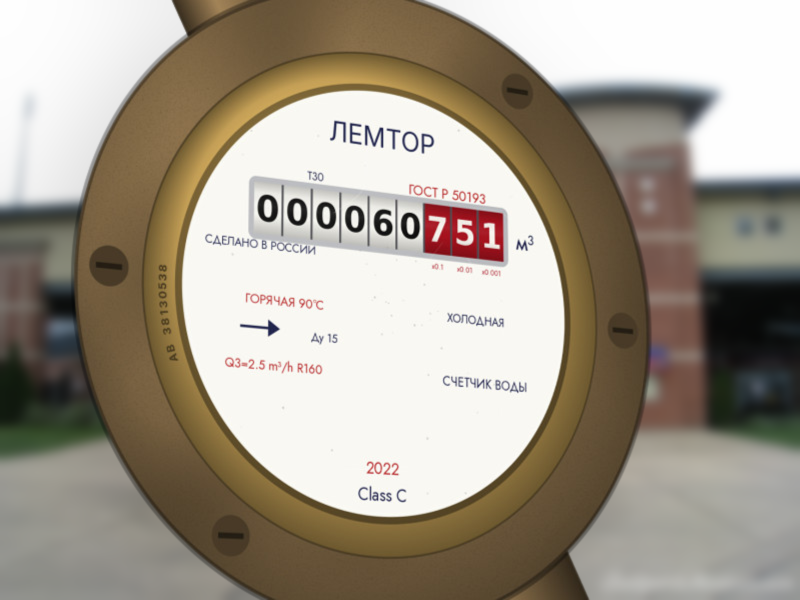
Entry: 60.751; m³
